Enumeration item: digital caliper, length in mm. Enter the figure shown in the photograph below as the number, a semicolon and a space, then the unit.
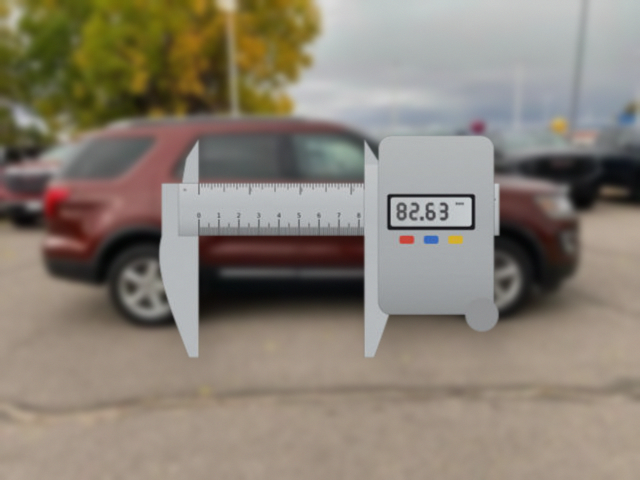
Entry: 82.63; mm
